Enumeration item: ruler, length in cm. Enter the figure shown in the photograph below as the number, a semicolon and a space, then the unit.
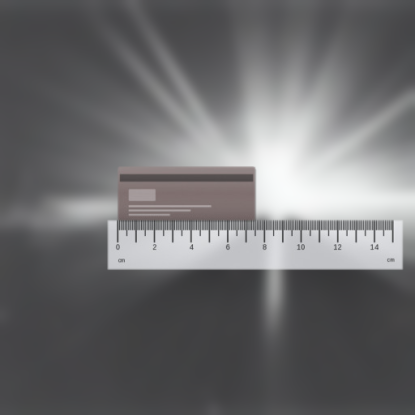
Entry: 7.5; cm
